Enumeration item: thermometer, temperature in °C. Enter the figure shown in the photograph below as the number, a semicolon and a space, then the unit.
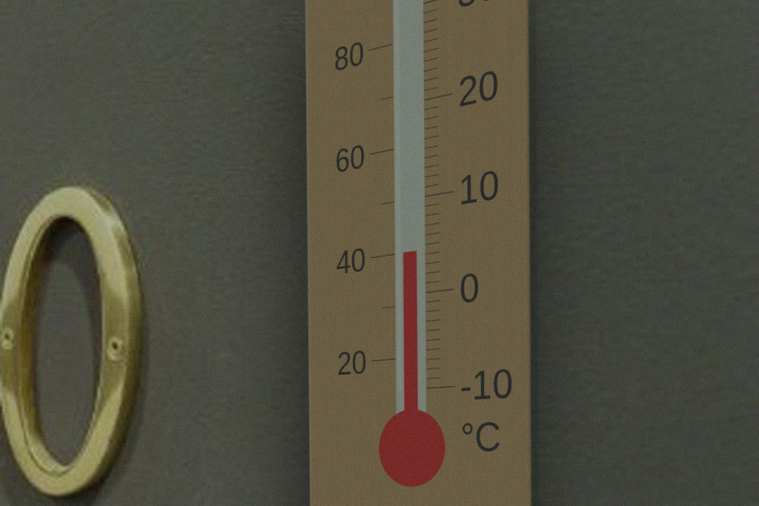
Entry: 4.5; °C
